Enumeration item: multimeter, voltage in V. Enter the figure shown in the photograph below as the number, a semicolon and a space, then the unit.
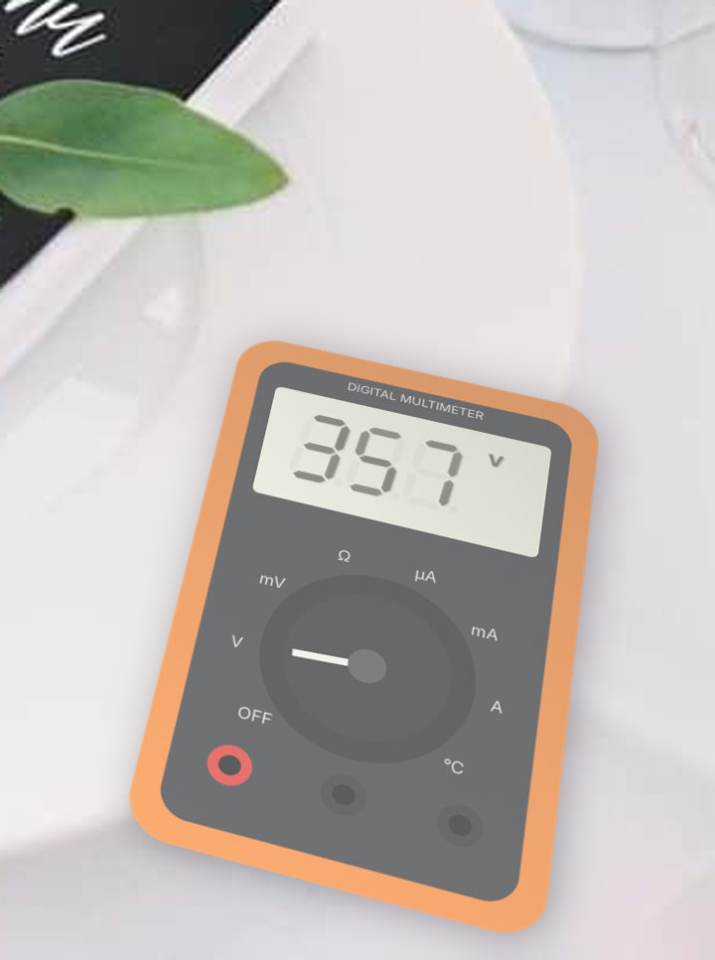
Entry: 357; V
